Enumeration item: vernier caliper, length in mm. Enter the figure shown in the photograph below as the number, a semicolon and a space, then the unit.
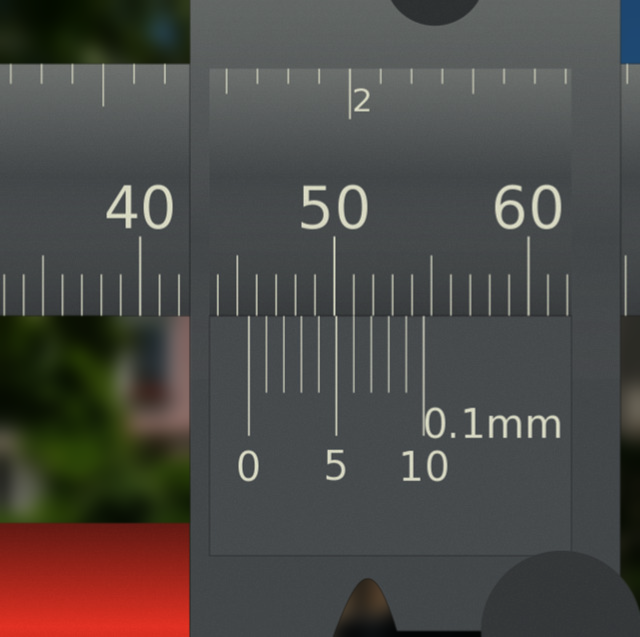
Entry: 45.6; mm
